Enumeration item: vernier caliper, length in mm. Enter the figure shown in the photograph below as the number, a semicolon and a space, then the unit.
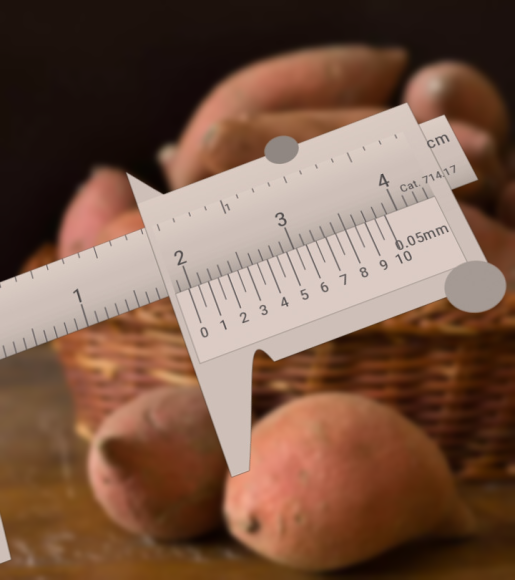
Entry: 19.8; mm
